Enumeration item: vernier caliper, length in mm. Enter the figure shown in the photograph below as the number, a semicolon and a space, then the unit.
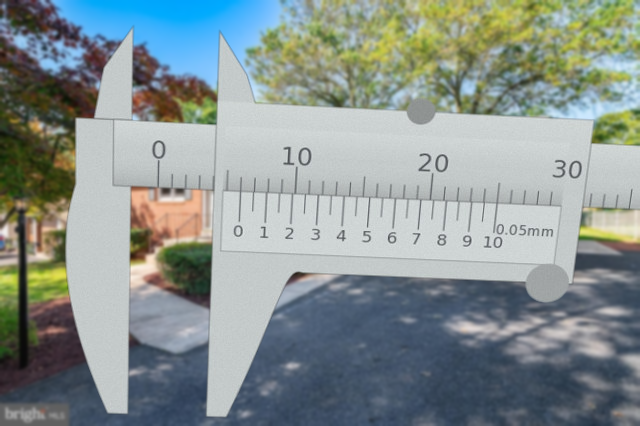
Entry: 6.0; mm
